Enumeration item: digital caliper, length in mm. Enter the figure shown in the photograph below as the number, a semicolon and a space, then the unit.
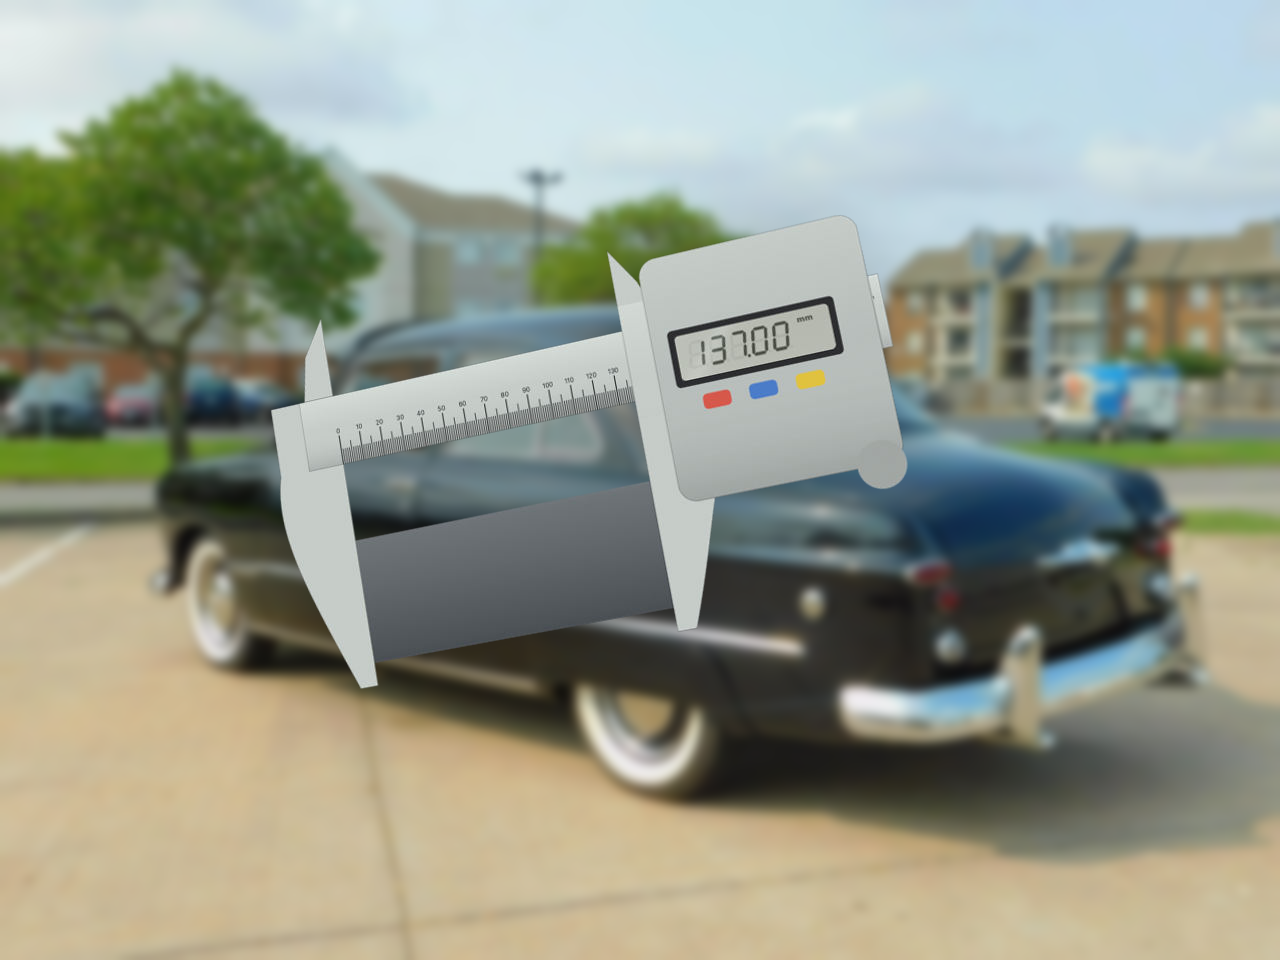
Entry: 137.00; mm
